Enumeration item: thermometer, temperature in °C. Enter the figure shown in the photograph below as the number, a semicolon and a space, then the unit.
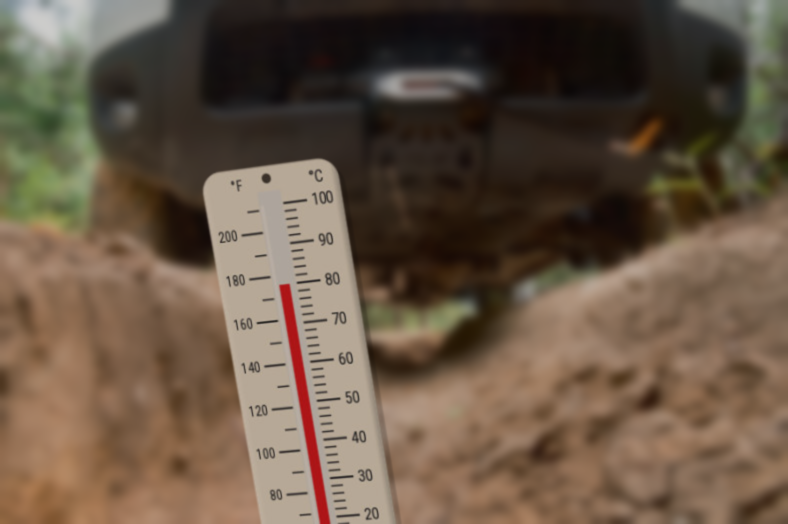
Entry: 80; °C
